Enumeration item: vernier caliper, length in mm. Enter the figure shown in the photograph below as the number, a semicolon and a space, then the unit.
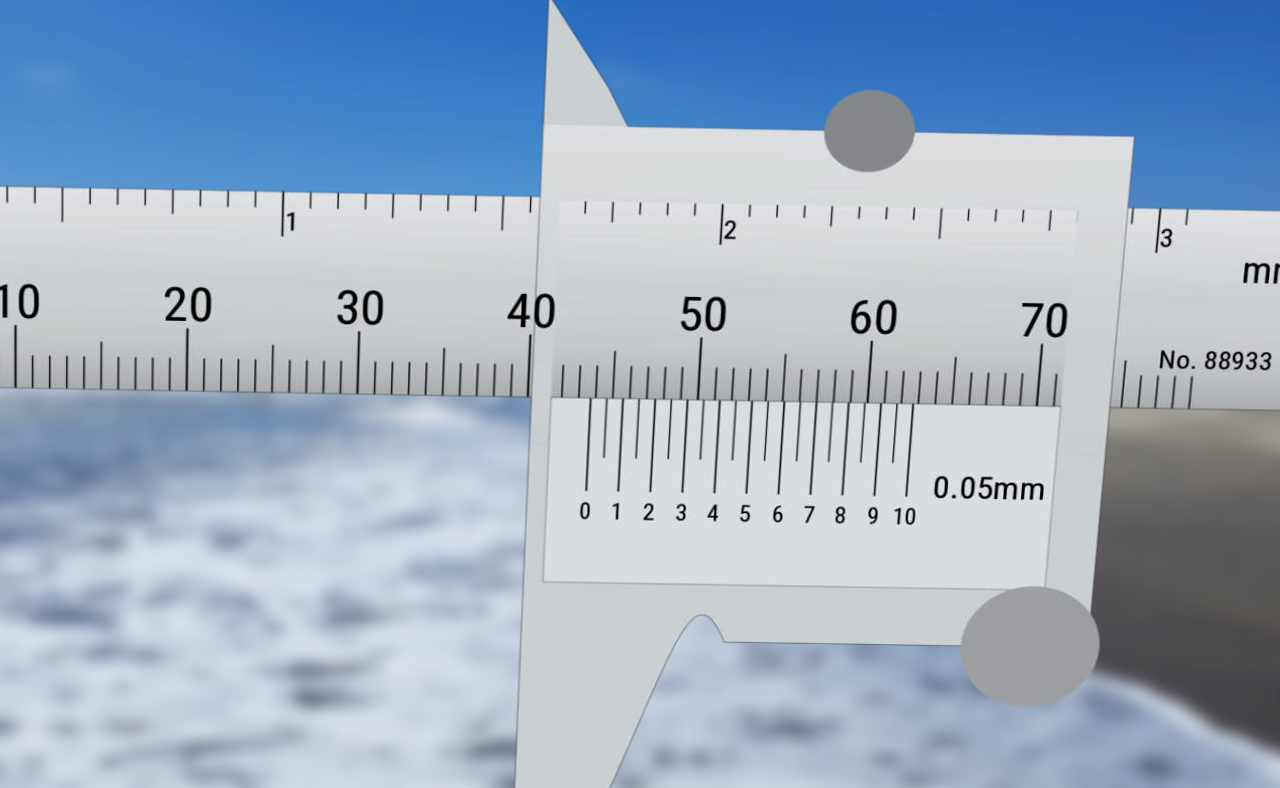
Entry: 43.7; mm
